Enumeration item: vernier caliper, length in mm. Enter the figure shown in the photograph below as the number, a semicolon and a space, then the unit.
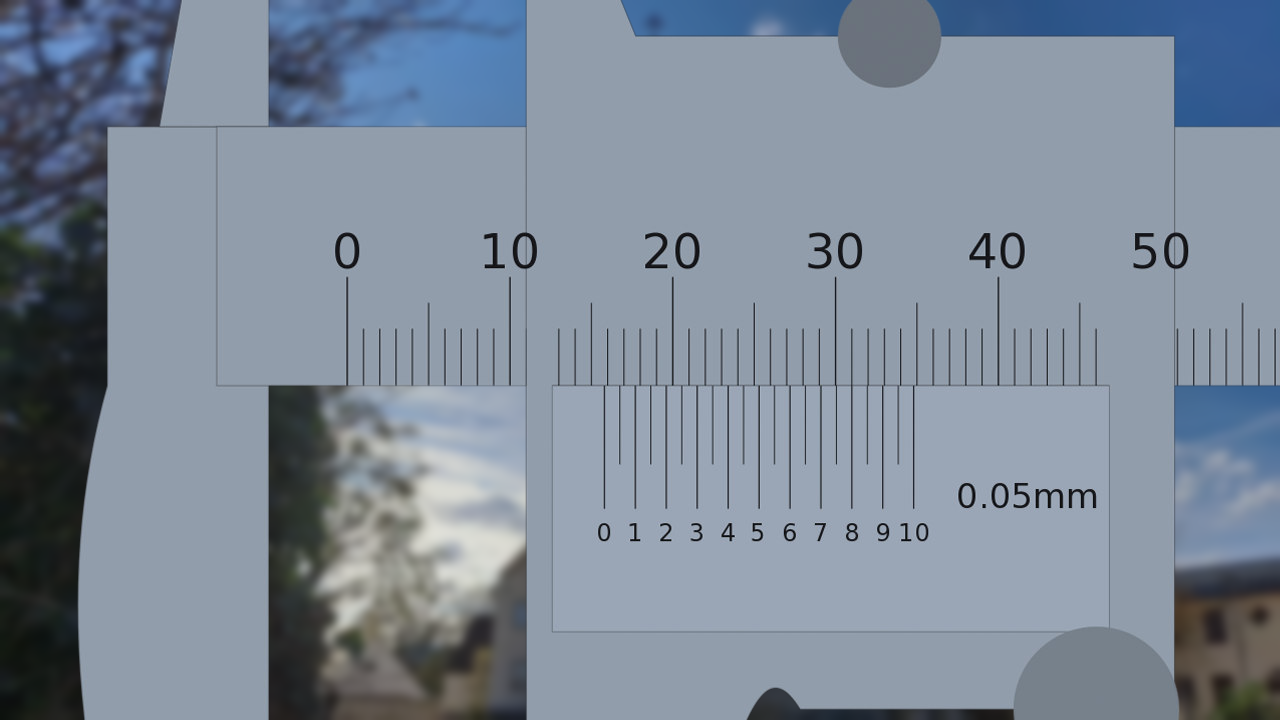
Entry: 15.8; mm
